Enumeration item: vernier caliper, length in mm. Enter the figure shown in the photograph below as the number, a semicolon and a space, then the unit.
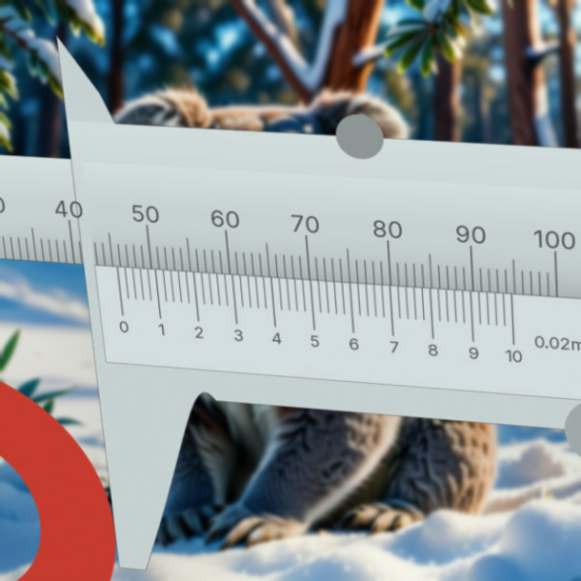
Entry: 45.6; mm
